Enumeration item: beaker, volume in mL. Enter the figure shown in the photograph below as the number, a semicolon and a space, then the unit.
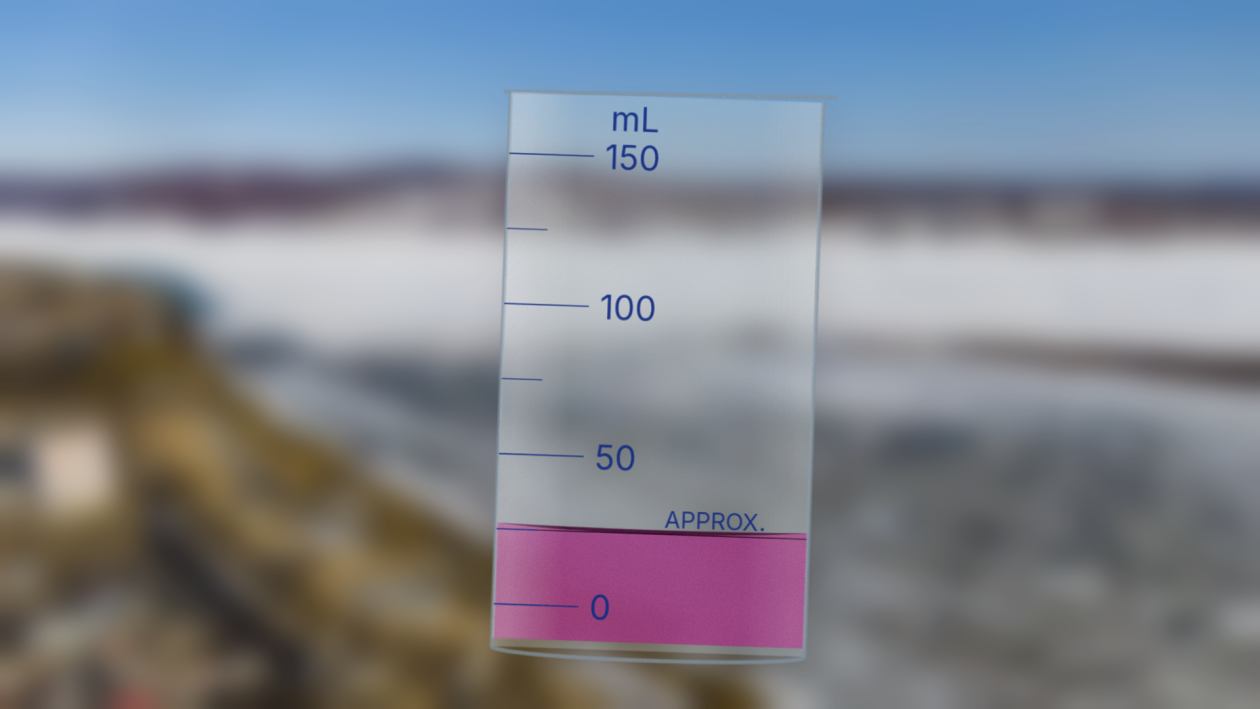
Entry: 25; mL
